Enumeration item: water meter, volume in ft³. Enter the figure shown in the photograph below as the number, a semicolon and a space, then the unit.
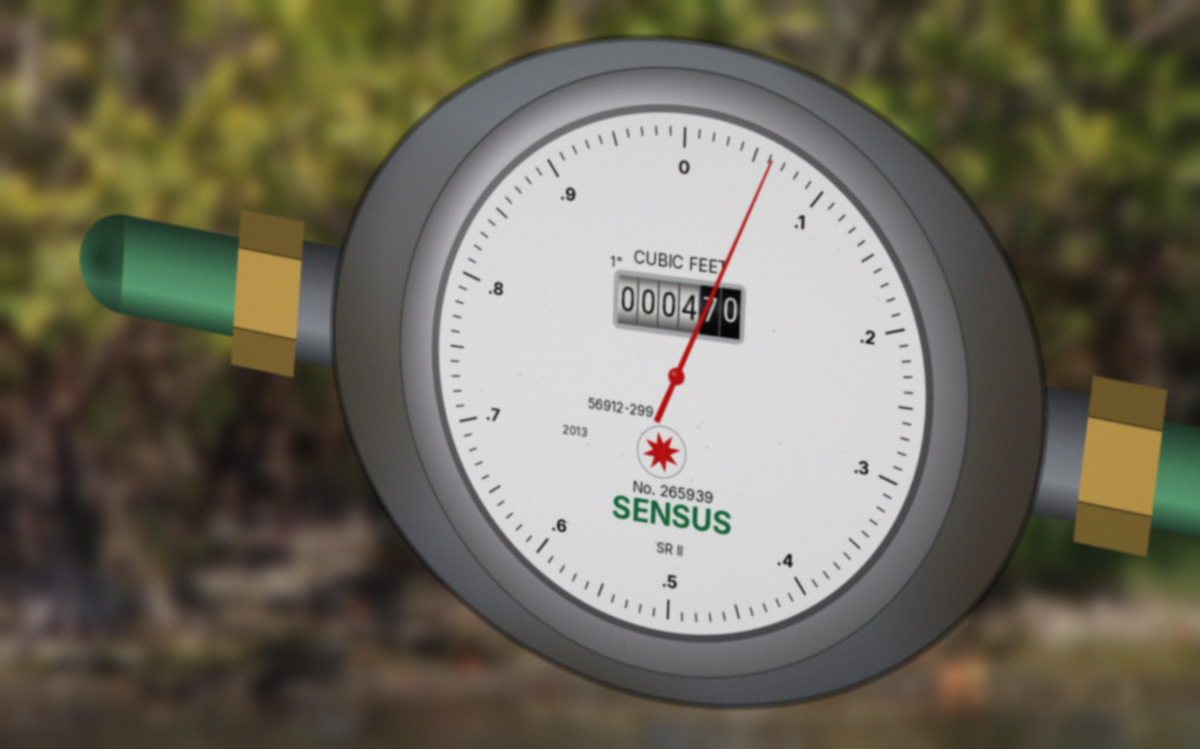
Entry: 470.06; ft³
